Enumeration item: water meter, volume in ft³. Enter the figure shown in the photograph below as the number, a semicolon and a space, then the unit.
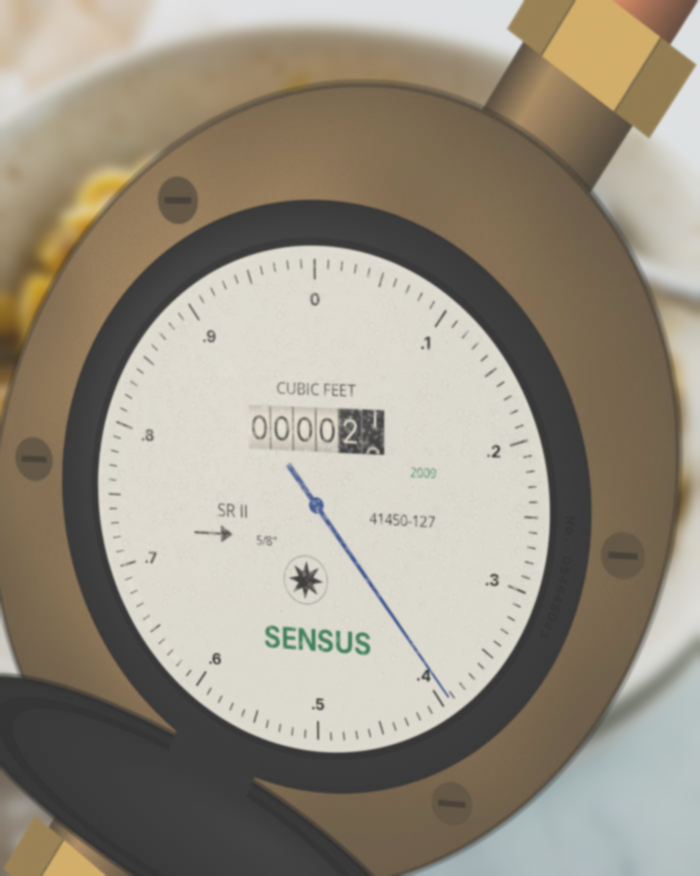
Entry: 21.39; ft³
